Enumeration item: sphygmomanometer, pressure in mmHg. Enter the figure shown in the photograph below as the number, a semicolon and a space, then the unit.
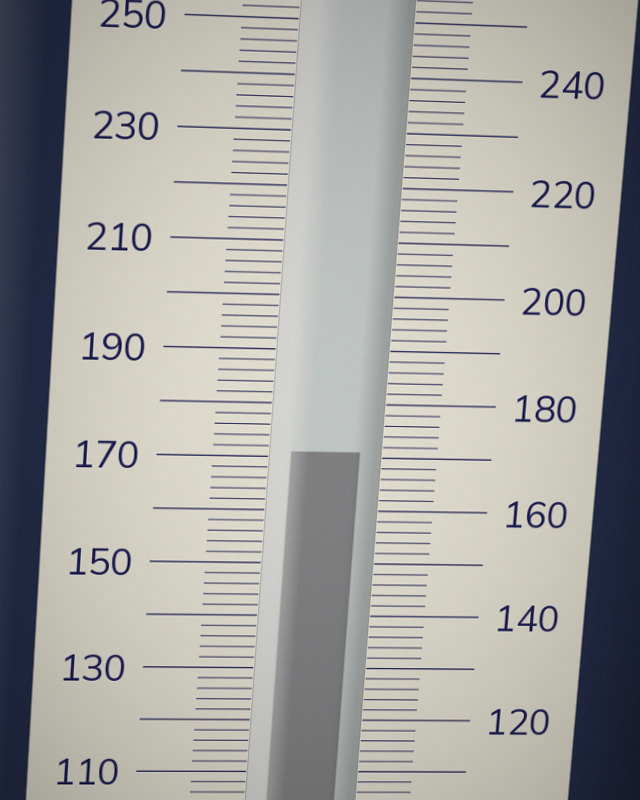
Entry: 171; mmHg
